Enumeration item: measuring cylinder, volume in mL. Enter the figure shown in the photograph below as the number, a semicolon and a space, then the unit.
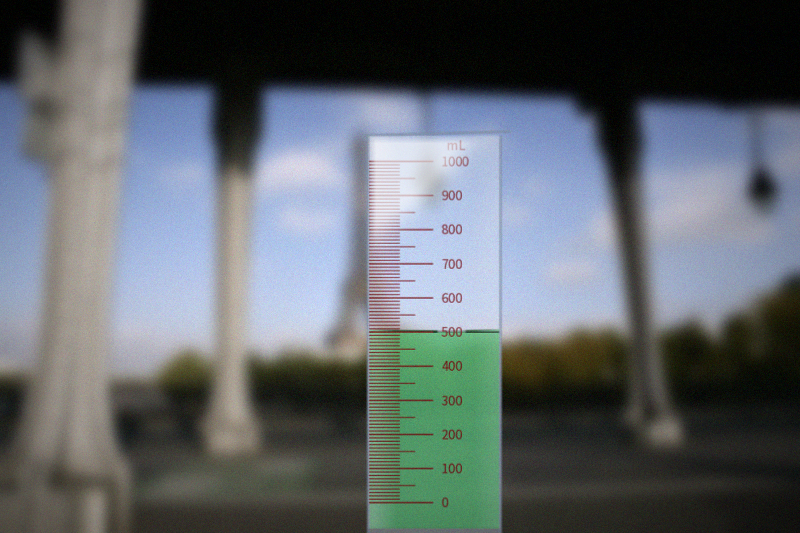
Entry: 500; mL
